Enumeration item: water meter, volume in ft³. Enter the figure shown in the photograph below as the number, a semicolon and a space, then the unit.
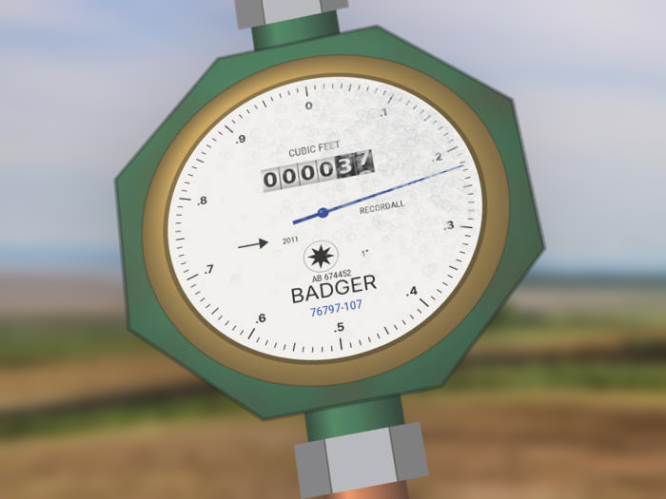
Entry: 37.22; ft³
